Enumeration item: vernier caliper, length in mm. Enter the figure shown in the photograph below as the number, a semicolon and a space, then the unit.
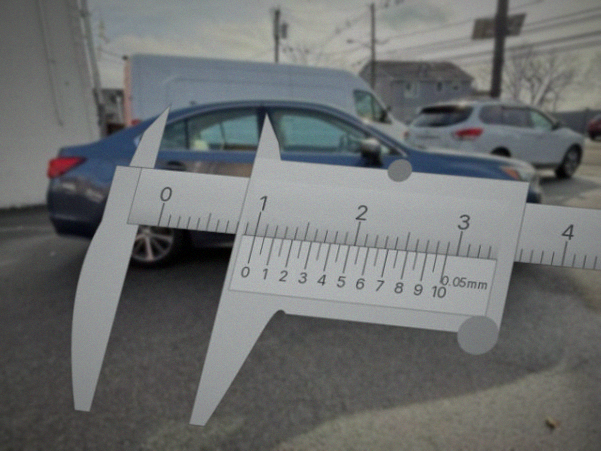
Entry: 10.0; mm
